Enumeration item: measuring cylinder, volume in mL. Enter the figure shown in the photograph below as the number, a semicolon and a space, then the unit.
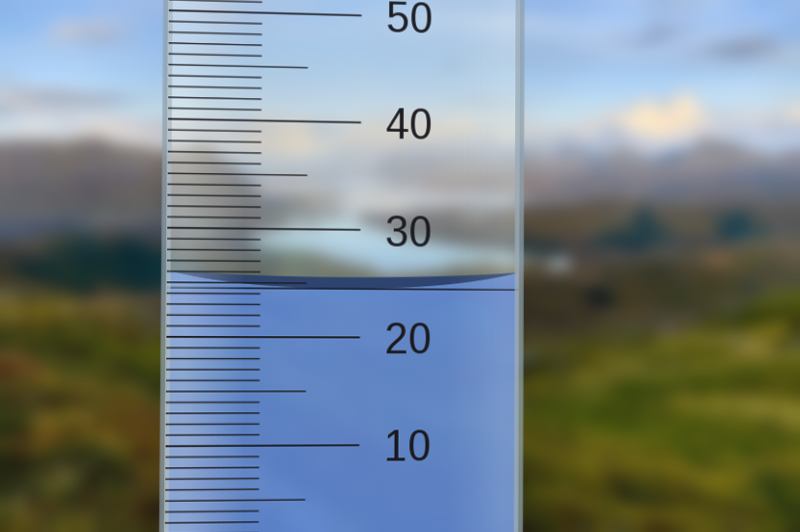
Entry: 24.5; mL
